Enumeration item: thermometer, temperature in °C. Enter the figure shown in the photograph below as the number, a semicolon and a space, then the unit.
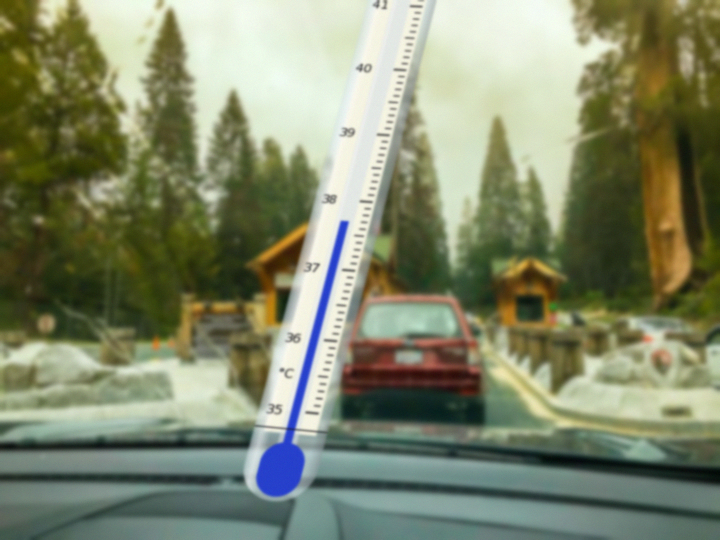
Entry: 37.7; °C
